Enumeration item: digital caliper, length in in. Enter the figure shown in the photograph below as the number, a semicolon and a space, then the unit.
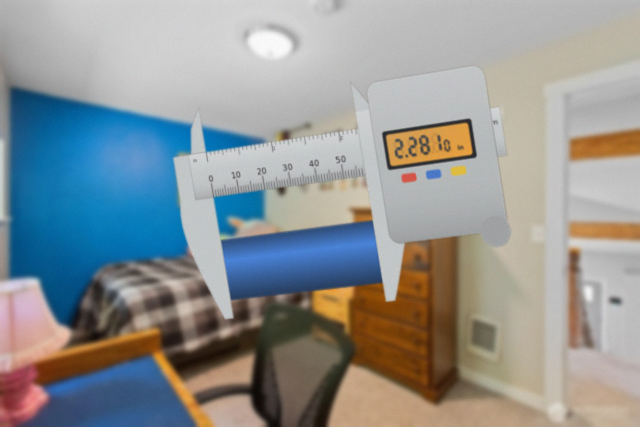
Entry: 2.2810; in
